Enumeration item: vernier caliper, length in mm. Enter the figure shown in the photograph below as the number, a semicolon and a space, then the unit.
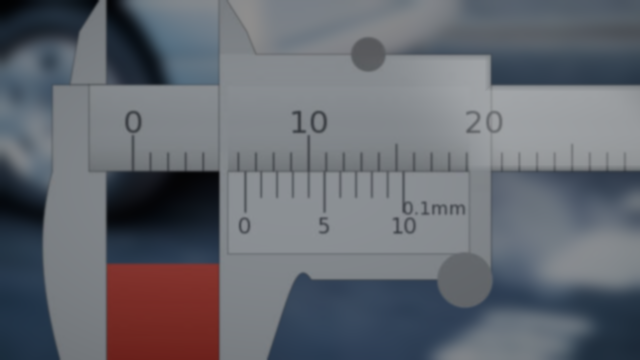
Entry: 6.4; mm
